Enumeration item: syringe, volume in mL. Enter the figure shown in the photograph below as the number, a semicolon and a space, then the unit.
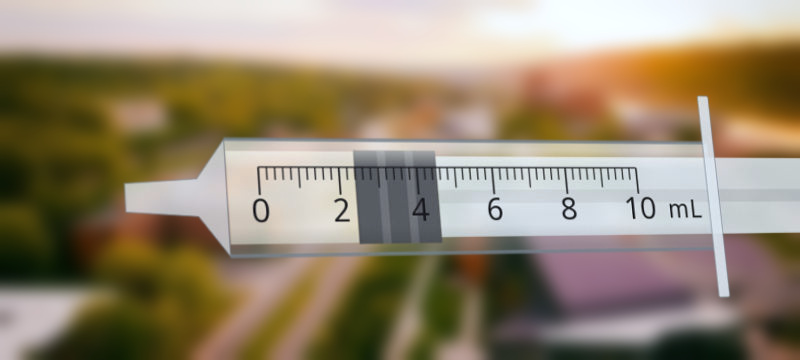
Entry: 2.4; mL
